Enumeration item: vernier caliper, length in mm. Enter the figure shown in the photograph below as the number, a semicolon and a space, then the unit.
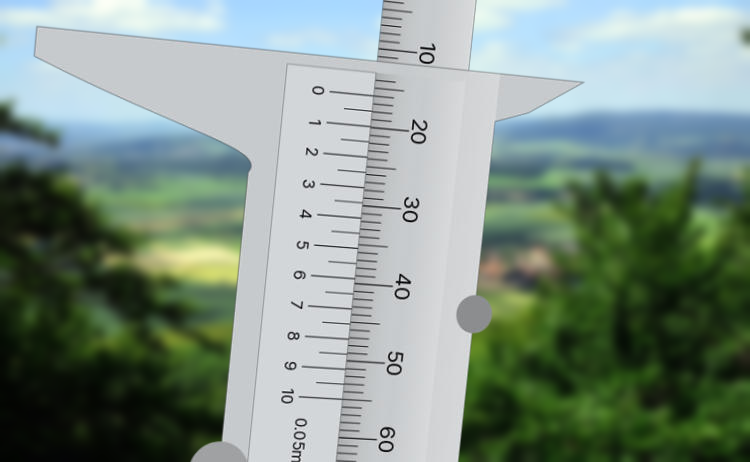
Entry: 16.0; mm
